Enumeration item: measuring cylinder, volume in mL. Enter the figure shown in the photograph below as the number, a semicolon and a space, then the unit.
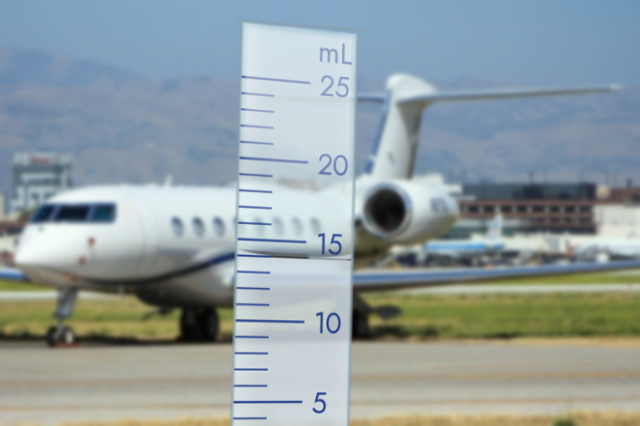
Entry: 14; mL
